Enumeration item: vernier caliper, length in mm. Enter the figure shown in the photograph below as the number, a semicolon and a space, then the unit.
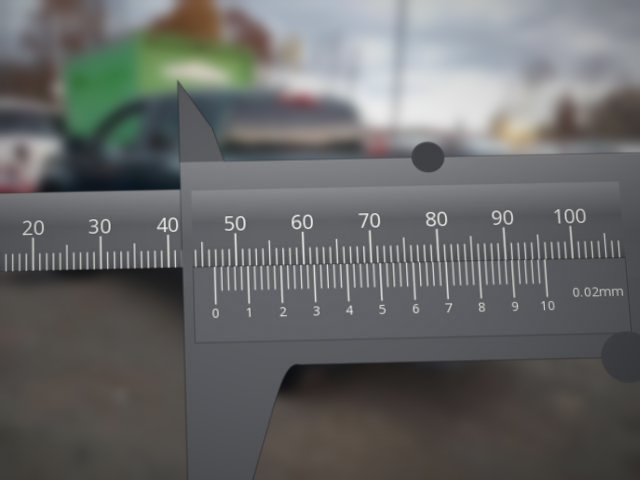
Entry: 46.8; mm
